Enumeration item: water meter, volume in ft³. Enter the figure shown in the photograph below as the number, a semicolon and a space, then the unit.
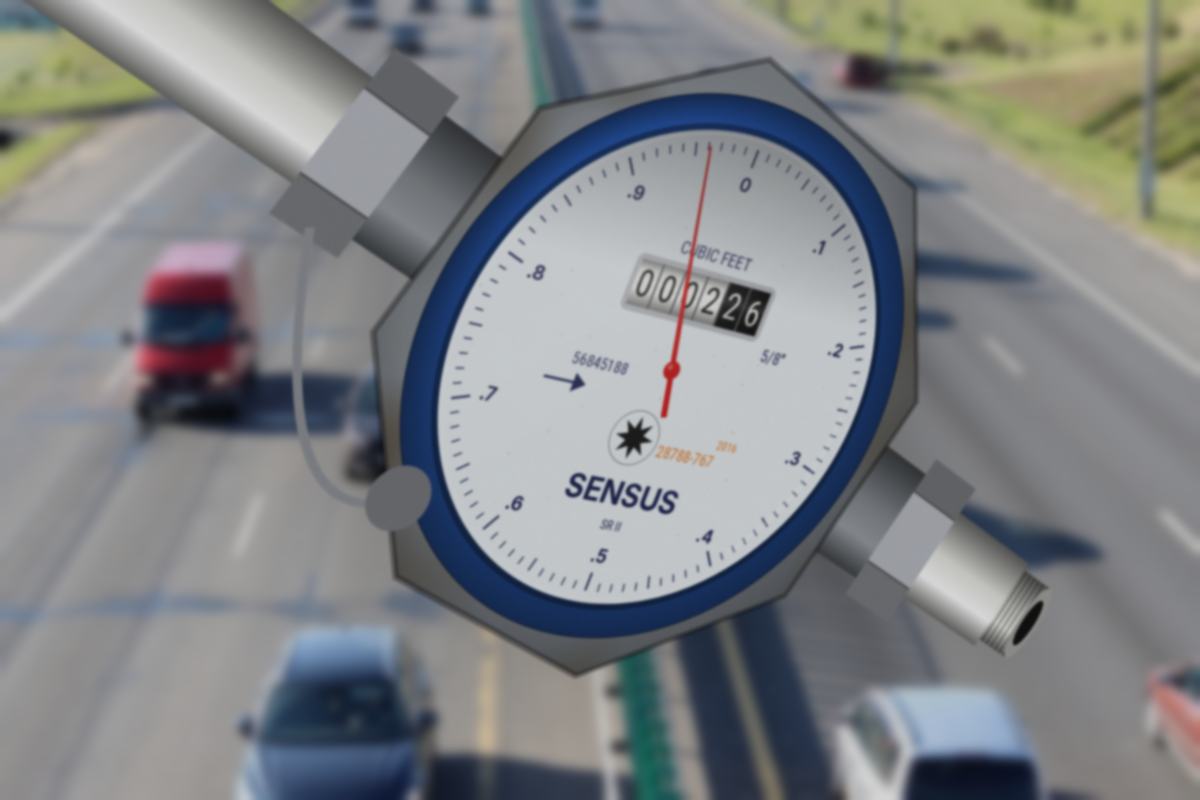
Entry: 225.96; ft³
